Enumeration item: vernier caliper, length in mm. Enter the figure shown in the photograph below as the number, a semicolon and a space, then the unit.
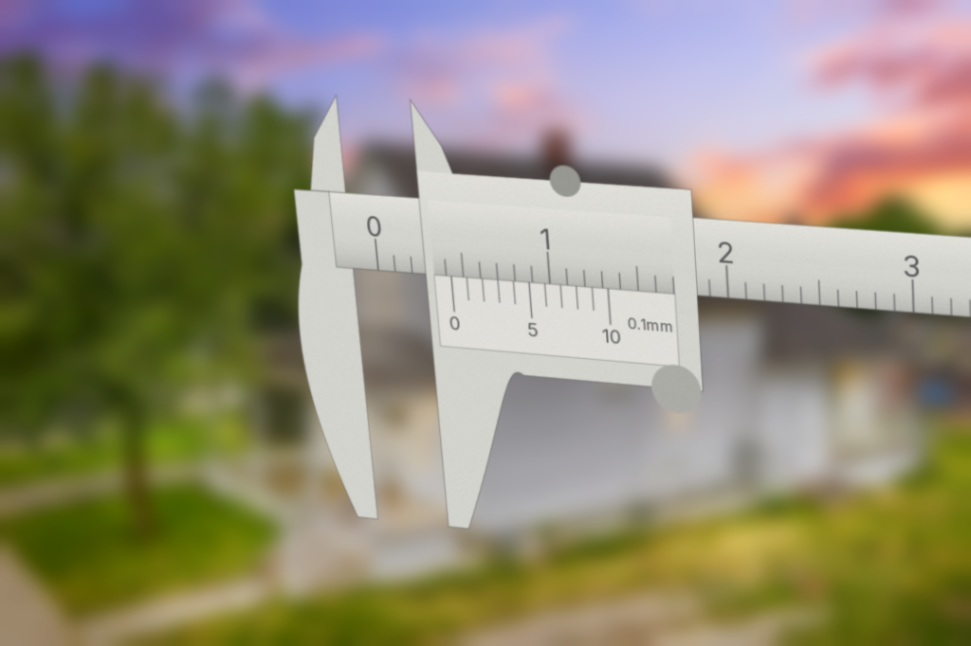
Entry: 4.3; mm
